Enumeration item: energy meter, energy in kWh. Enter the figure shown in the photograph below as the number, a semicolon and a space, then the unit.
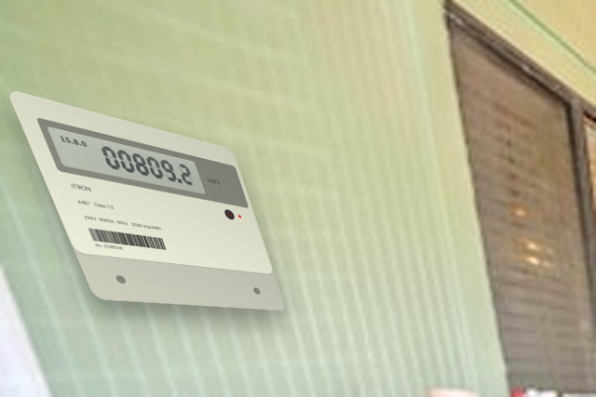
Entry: 809.2; kWh
